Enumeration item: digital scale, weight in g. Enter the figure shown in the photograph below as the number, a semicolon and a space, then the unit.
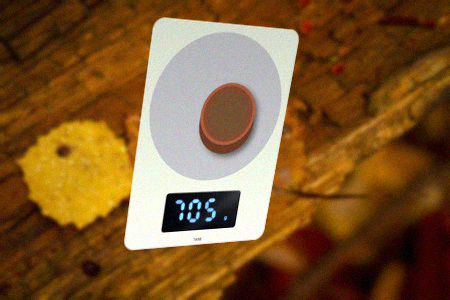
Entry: 705; g
